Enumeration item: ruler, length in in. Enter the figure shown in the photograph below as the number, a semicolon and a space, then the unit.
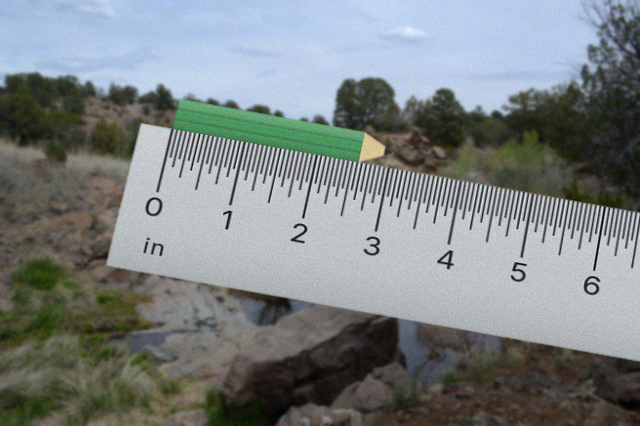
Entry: 3; in
